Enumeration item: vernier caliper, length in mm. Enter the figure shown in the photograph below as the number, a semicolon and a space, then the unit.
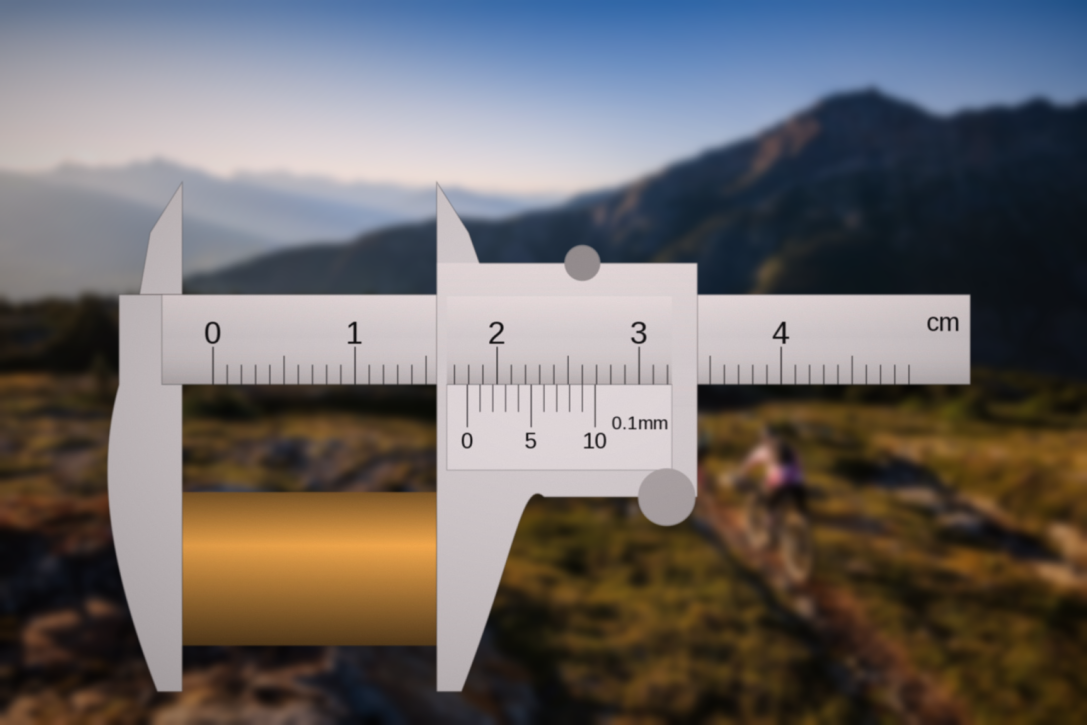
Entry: 17.9; mm
